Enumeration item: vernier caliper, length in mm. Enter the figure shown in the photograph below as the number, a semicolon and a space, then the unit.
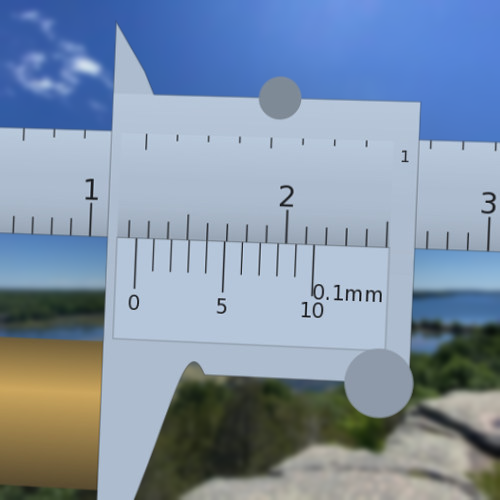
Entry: 12.4; mm
